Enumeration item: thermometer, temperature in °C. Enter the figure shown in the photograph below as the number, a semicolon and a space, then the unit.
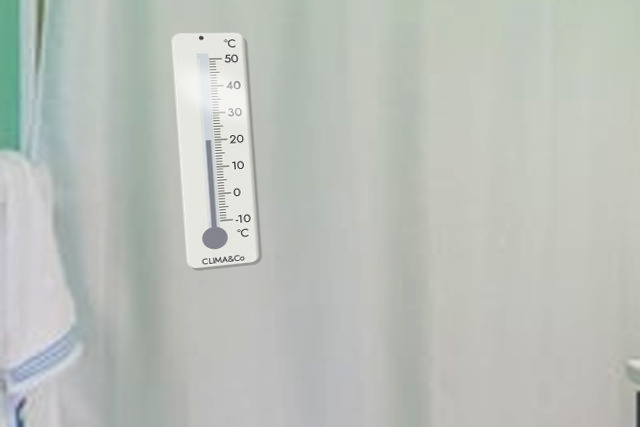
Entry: 20; °C
